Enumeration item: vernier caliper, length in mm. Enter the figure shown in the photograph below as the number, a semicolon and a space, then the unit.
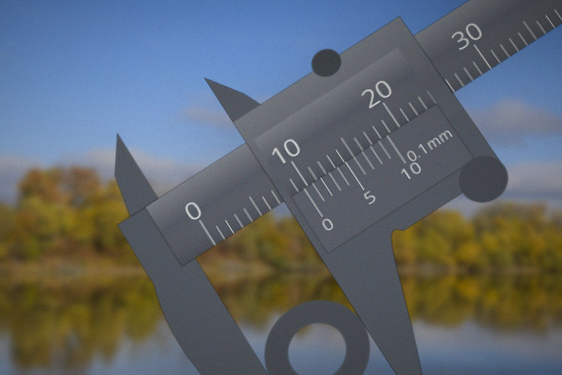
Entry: 9.6; mm
